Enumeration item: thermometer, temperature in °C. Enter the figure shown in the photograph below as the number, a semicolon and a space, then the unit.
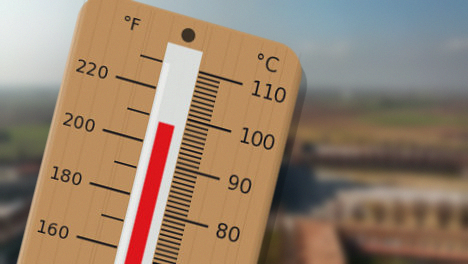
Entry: 98; °C
